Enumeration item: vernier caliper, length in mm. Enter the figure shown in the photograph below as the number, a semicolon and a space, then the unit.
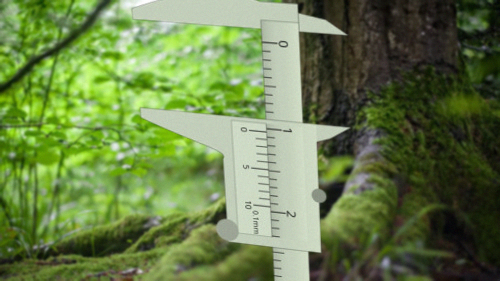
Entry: 10.4; mm
